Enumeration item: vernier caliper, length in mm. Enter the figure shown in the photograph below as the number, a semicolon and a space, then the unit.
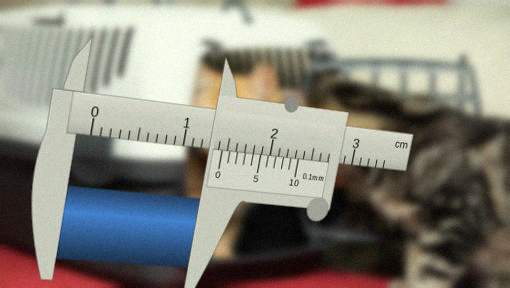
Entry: 14.4; mm
